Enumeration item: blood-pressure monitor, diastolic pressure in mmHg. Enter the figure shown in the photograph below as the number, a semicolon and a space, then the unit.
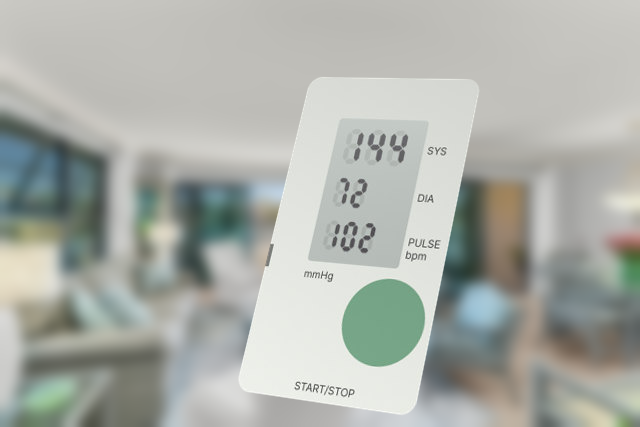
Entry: 72; mmHg
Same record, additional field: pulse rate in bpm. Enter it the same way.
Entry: 102; bpm
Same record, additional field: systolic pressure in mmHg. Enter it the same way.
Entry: 144; mmHg
